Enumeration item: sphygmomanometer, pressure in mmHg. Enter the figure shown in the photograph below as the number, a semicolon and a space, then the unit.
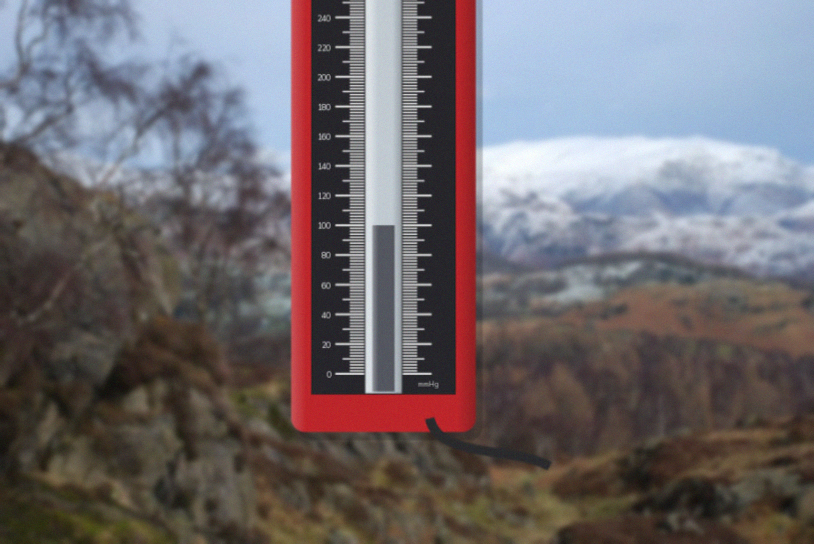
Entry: 100; mmHg
